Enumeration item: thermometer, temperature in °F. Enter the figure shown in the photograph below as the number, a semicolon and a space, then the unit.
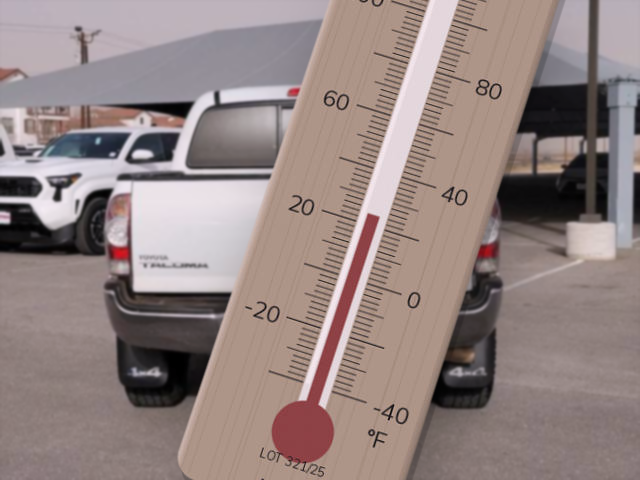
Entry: 24; °F
